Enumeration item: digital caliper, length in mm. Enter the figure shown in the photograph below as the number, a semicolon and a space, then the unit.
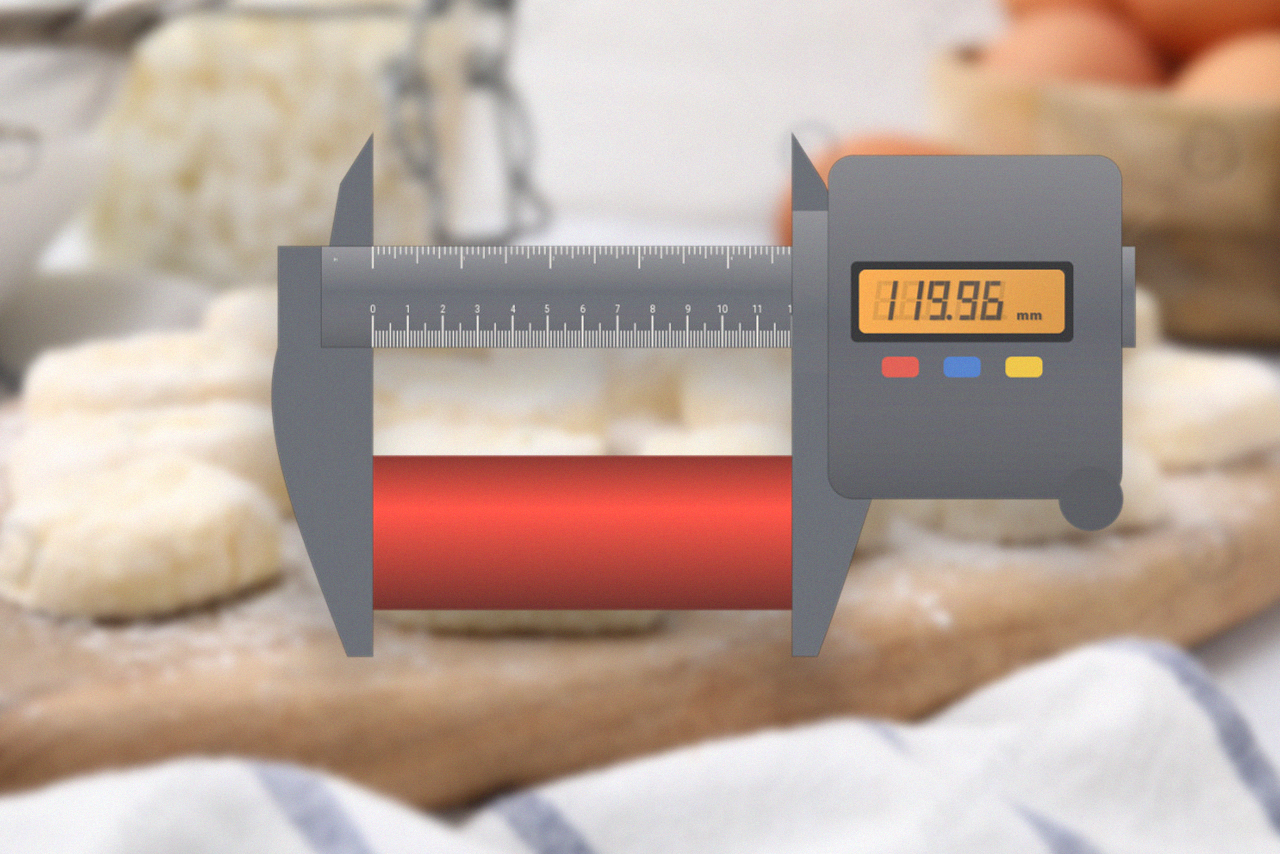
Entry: 119.96; mm
